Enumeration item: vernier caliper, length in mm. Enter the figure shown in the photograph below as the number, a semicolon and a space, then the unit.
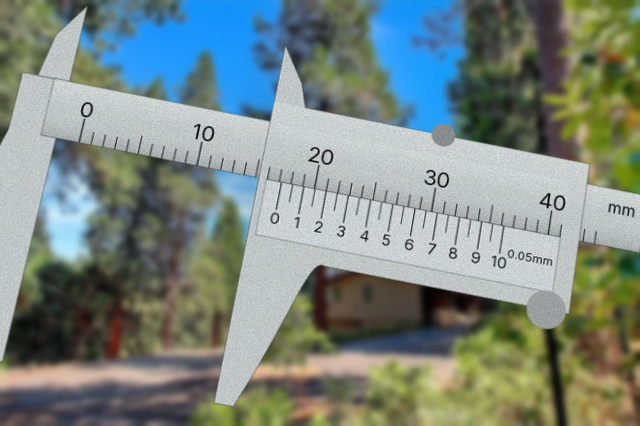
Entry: 17.2; mm
